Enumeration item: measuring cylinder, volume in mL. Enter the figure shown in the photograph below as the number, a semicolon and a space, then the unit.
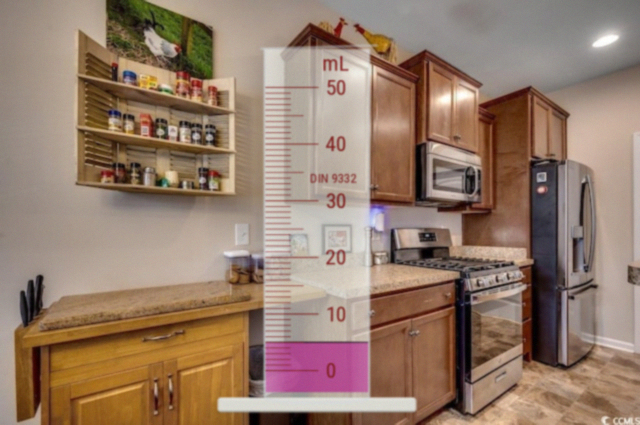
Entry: 5; mL
